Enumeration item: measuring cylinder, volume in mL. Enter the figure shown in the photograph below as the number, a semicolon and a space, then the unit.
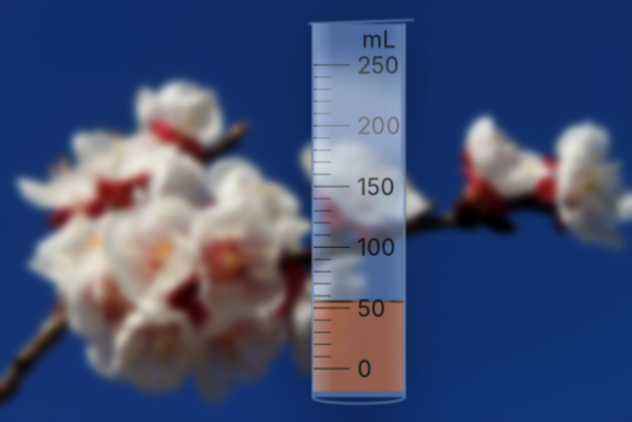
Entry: 55; mL
